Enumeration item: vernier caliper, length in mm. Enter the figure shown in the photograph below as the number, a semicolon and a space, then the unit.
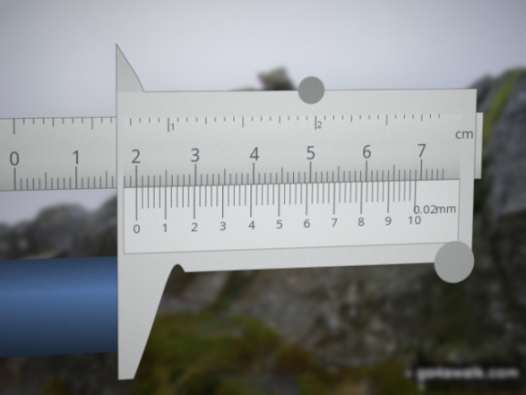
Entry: 20.0; mm
